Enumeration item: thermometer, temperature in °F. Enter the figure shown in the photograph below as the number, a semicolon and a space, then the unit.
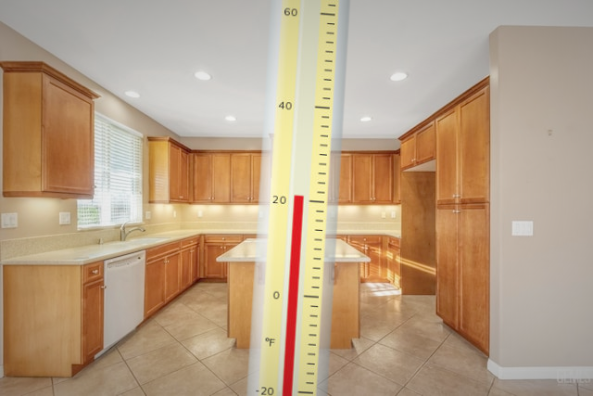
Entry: 21; °F
